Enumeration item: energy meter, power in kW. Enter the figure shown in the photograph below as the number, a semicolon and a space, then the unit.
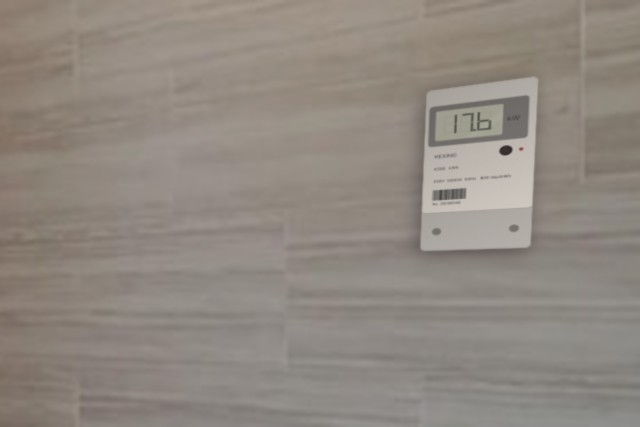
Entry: 17.6; kW
